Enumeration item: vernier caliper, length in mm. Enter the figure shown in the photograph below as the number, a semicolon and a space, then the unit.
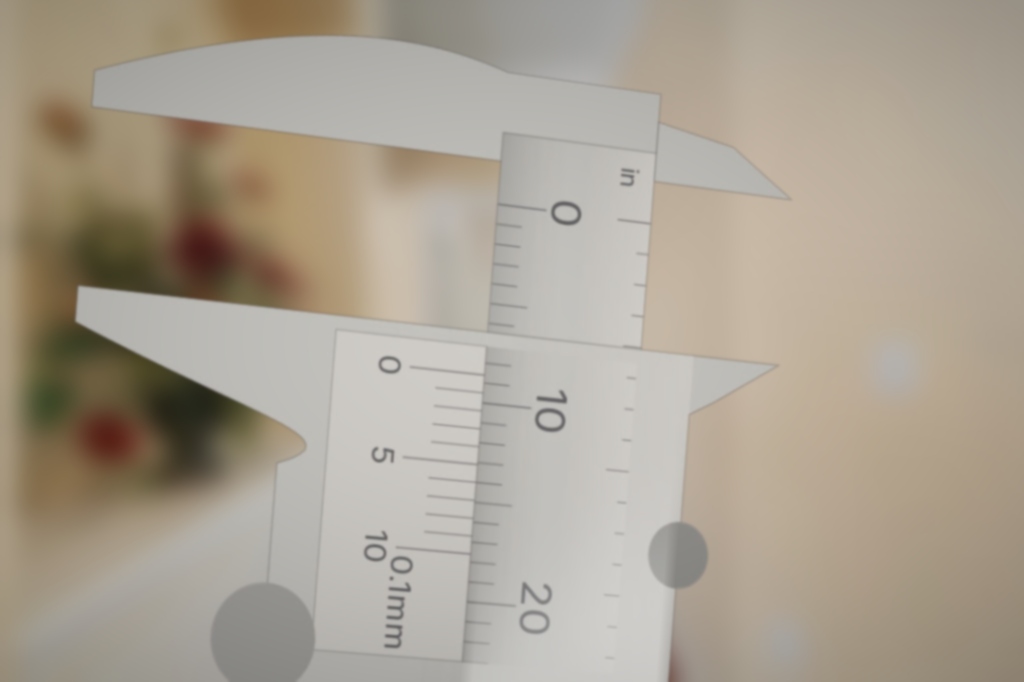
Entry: 8.6; mm
